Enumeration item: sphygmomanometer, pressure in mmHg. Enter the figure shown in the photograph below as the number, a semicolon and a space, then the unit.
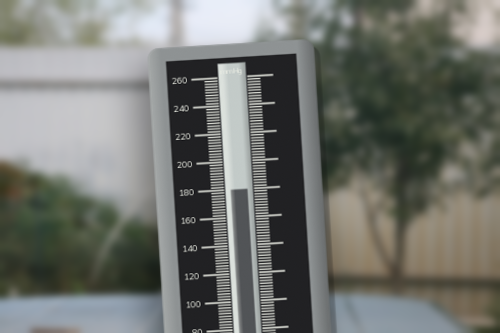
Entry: 180; mmHg
